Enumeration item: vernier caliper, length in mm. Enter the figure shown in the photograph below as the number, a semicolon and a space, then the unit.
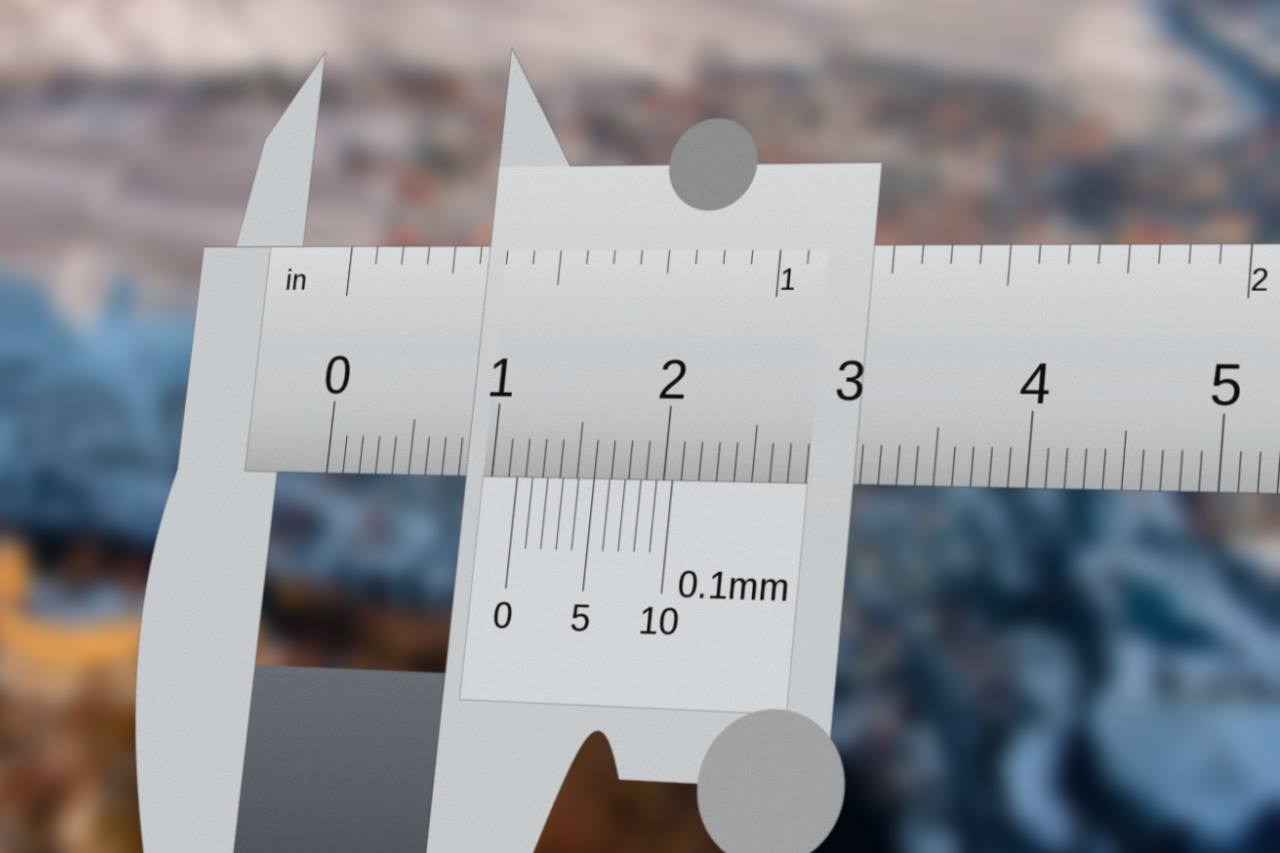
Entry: 11.5; mm
